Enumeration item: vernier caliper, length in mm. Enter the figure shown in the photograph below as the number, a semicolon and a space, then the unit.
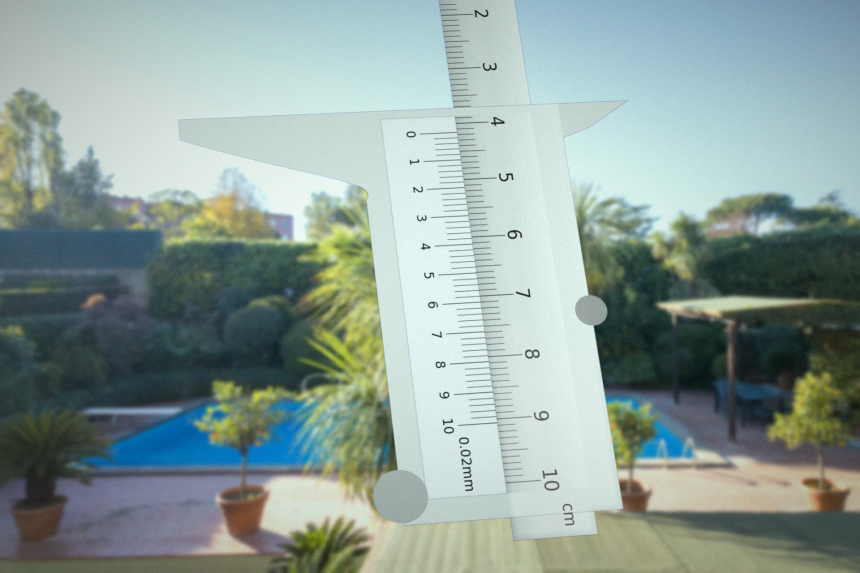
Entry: 41.6; mm
